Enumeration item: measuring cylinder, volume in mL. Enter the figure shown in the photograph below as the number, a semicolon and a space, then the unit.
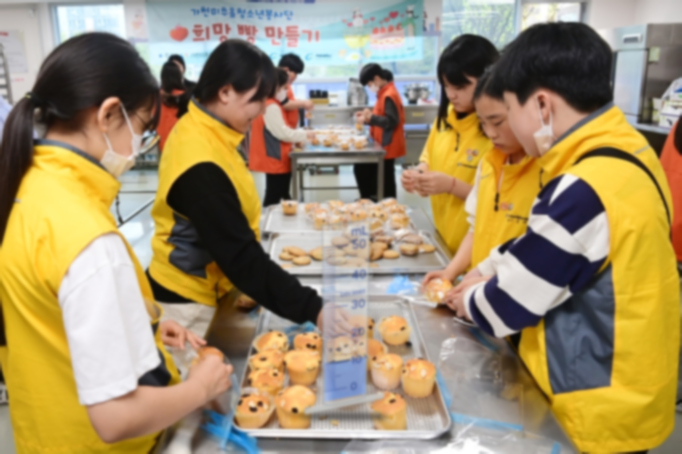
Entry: 10; mL
